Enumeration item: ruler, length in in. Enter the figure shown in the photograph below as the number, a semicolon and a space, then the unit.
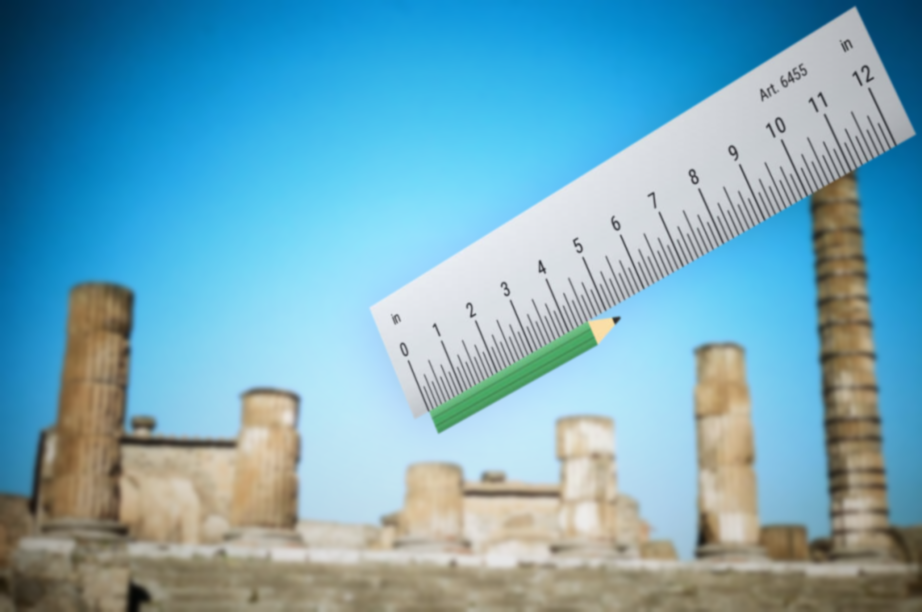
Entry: 5.25; in
